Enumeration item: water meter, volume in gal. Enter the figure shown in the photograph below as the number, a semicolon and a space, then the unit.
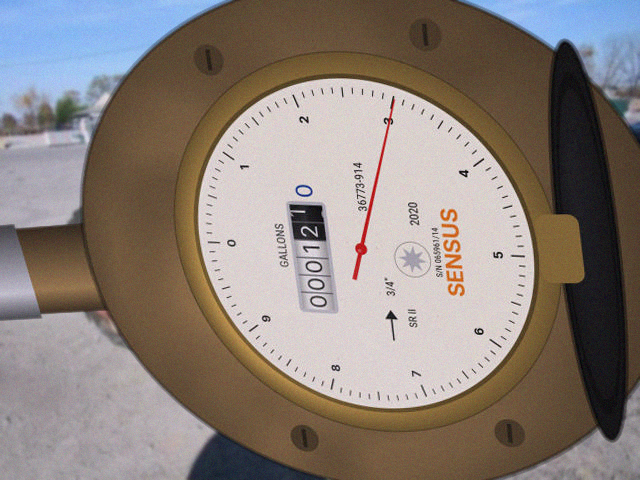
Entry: 1213.0; gal
